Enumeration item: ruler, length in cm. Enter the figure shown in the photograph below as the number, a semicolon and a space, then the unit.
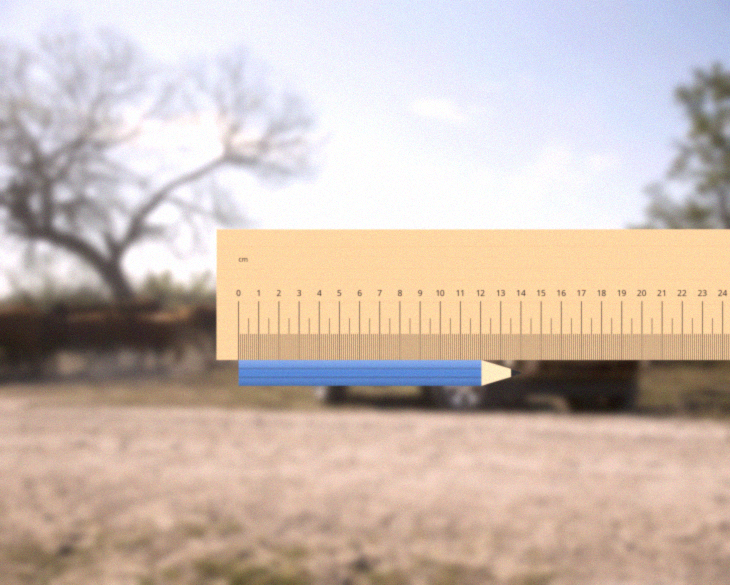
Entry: 14; cm
